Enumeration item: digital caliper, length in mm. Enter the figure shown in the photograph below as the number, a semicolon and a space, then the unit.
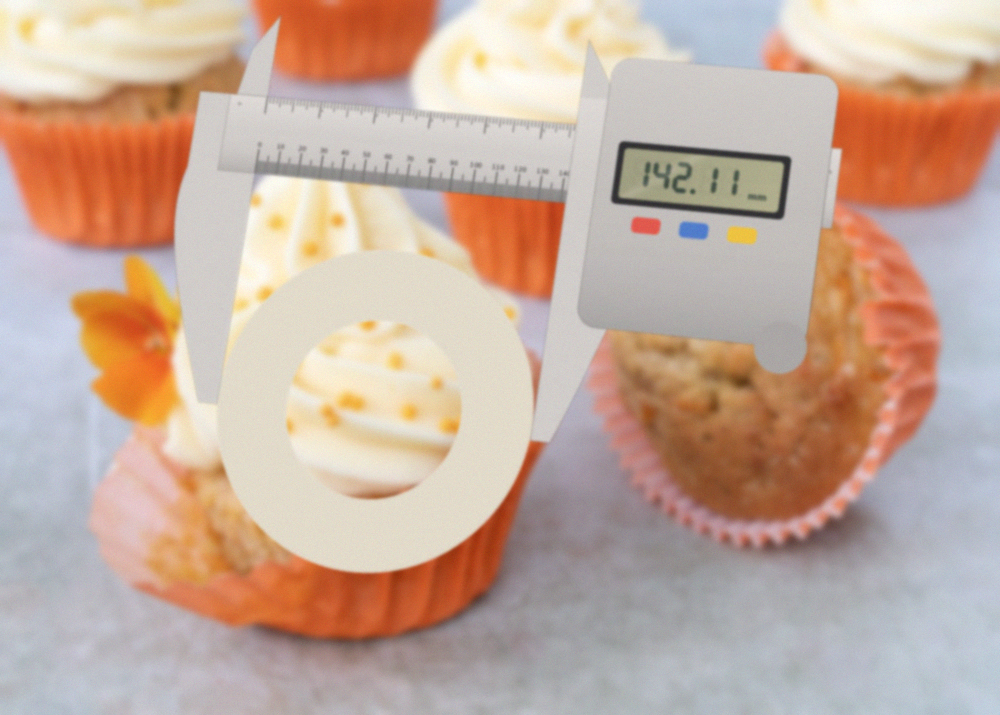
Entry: 142.11; mm
